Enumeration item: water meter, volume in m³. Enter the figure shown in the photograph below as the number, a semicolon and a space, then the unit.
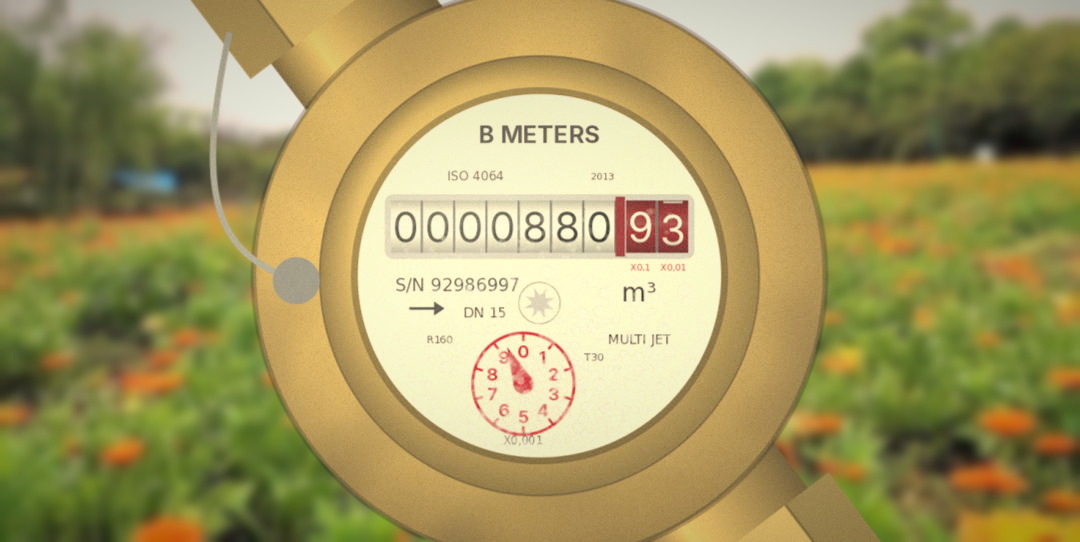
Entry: 880.929; m³
